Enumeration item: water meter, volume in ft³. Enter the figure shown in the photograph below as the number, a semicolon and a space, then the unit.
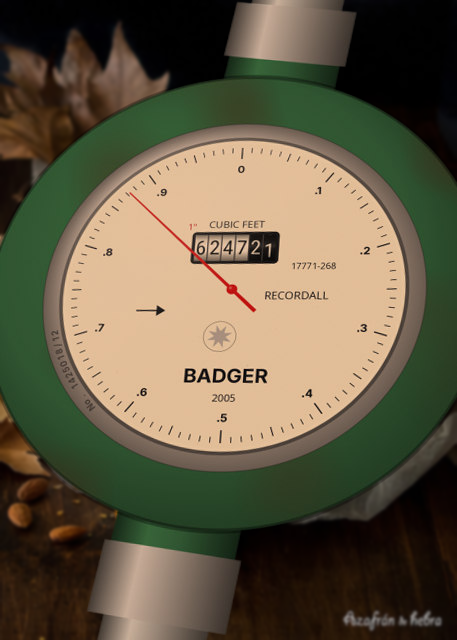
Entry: 624720.87; ft³
